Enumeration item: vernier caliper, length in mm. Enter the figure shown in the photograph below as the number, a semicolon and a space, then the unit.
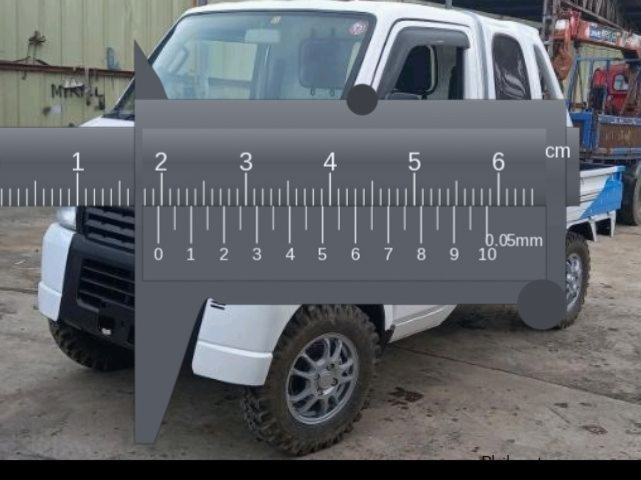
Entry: 19.6; mm
